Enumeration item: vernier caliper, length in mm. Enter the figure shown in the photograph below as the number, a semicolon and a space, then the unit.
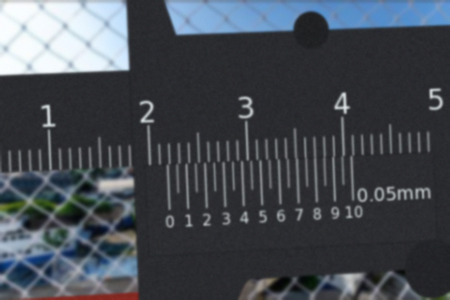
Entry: 21.8; mm
